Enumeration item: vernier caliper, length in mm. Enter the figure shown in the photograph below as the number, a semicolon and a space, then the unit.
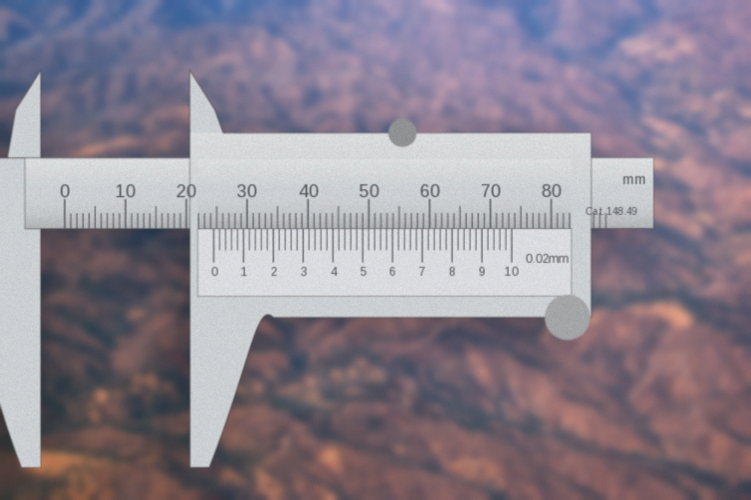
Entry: 24.5; mm
